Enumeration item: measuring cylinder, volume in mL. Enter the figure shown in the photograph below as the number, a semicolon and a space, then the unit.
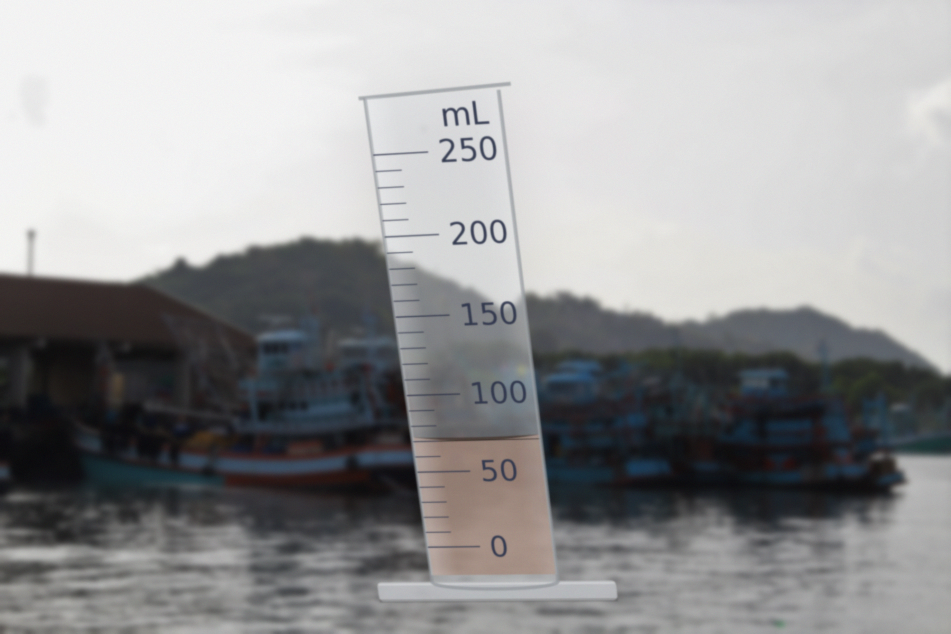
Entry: 70; mL
